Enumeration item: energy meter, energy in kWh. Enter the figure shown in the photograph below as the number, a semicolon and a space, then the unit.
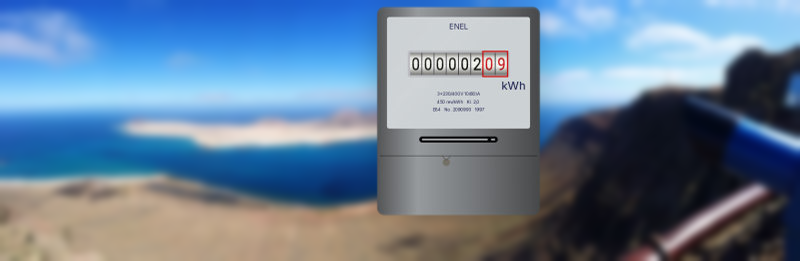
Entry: 2.09; kWh
